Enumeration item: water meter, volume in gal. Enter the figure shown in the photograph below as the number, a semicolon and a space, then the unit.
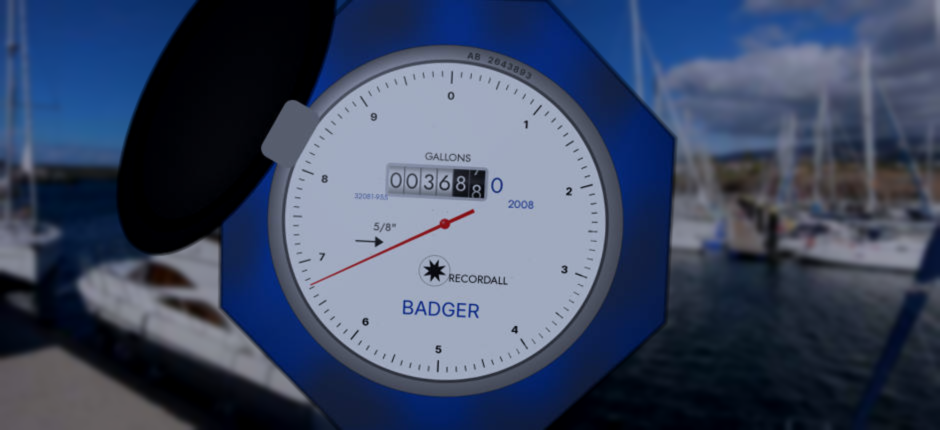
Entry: 36876.7; gal
